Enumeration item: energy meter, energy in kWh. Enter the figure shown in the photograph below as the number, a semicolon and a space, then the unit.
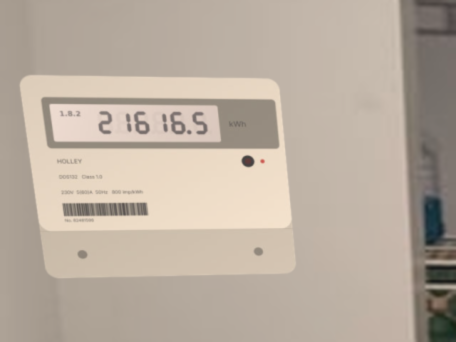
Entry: 21616.5; kWh
